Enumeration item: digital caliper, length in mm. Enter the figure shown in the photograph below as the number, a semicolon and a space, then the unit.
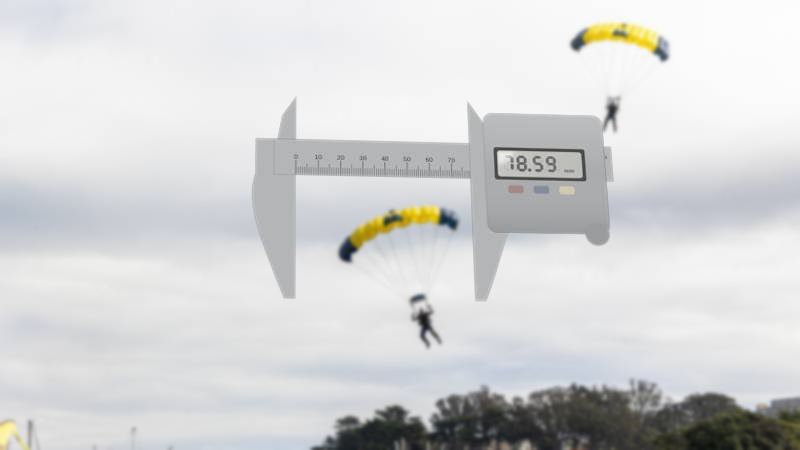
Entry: 78.59; mm
